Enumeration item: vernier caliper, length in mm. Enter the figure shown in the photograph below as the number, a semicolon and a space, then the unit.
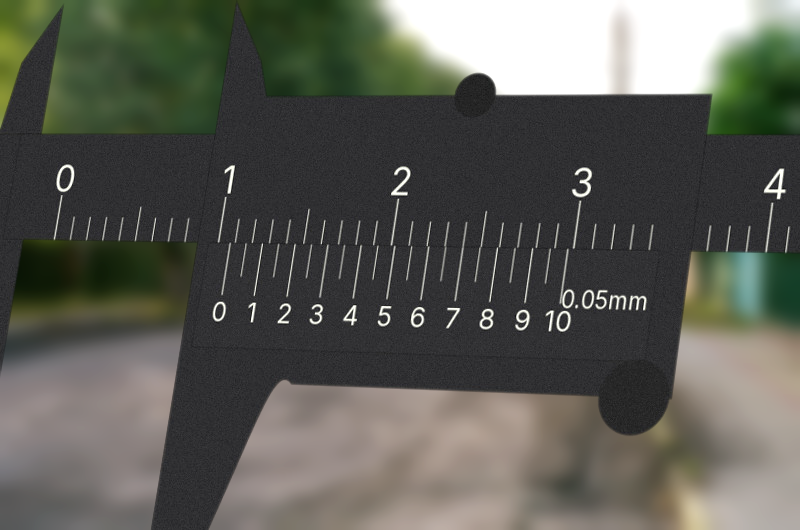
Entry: 10.7; mm
